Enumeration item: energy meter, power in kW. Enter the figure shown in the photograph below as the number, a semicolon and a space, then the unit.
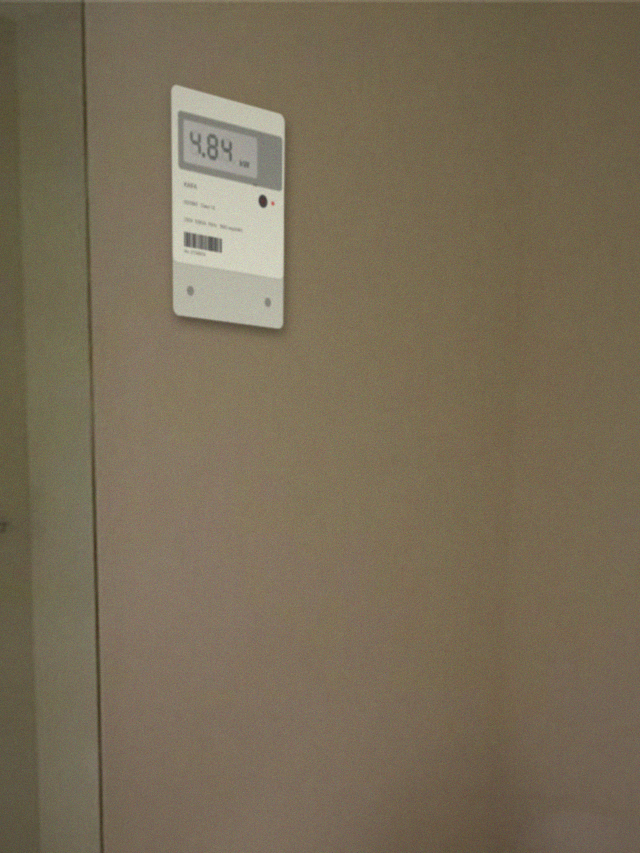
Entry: 4.84; kW
